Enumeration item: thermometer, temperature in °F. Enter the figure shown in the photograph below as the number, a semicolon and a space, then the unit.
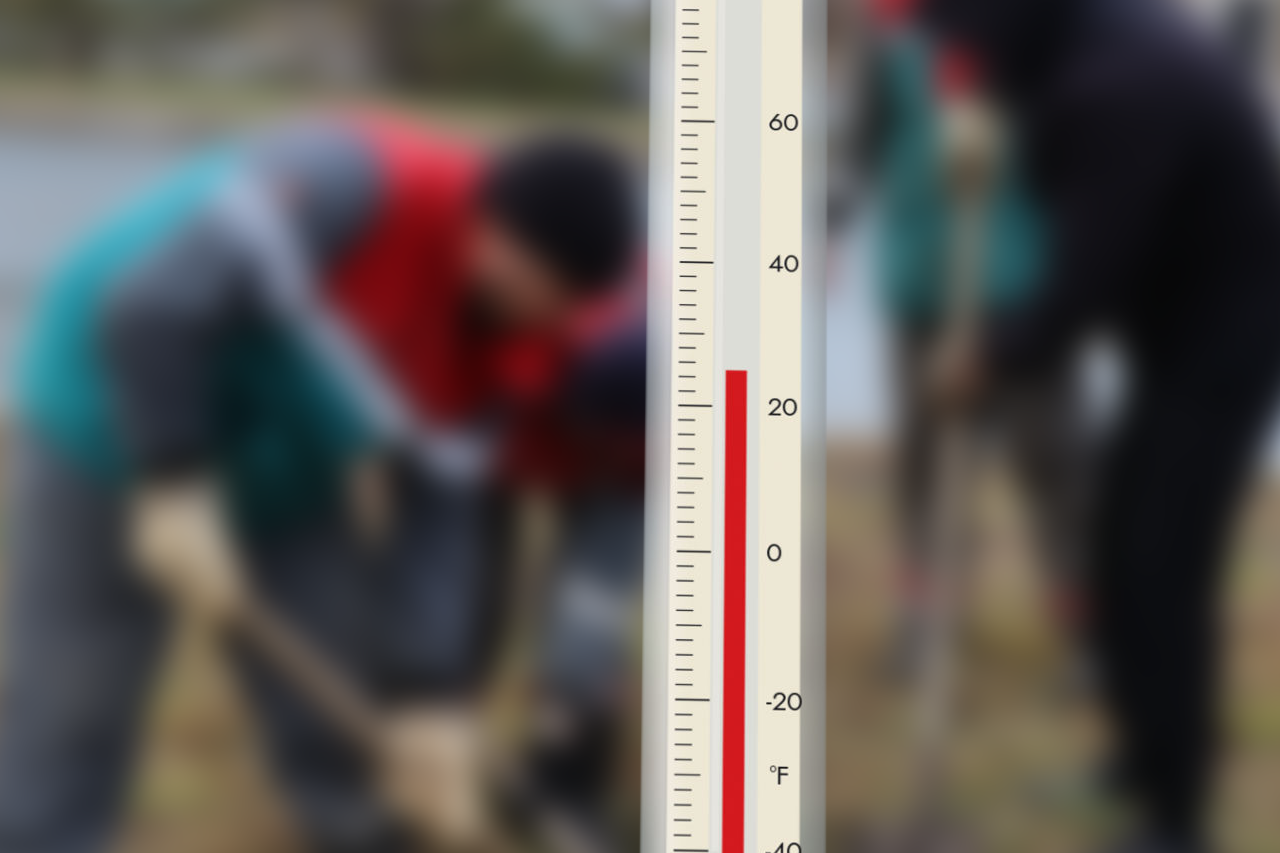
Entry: 25; °F
